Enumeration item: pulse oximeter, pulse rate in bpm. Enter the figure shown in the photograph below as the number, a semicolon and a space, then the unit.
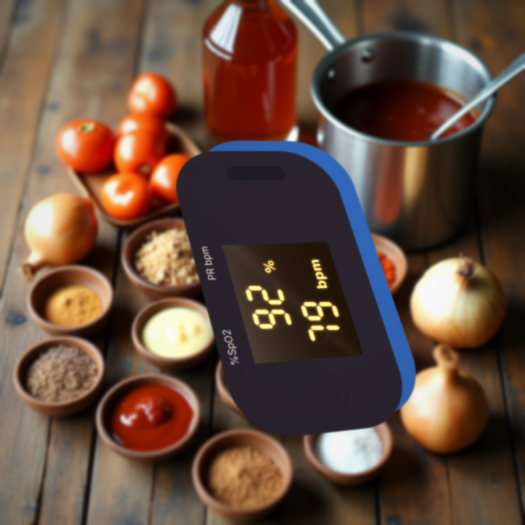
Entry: 79; bpm
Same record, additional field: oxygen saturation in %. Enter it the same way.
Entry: 92; %
